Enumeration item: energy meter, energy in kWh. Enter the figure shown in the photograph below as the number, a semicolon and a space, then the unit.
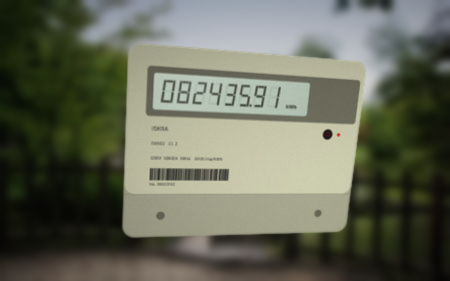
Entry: 82435.91; kWh
